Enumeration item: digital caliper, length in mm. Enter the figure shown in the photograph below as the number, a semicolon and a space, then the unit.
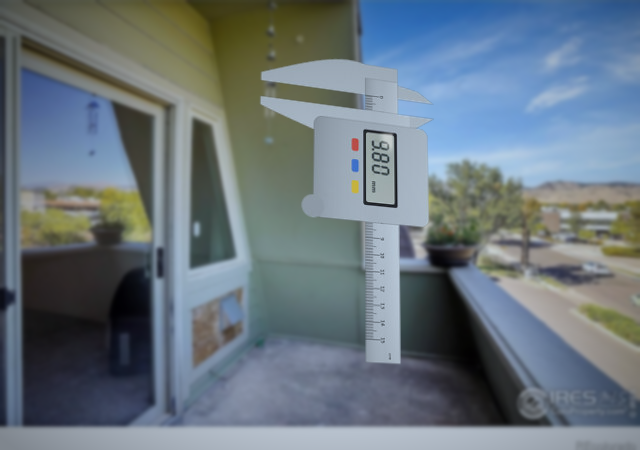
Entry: 9.80; mm
